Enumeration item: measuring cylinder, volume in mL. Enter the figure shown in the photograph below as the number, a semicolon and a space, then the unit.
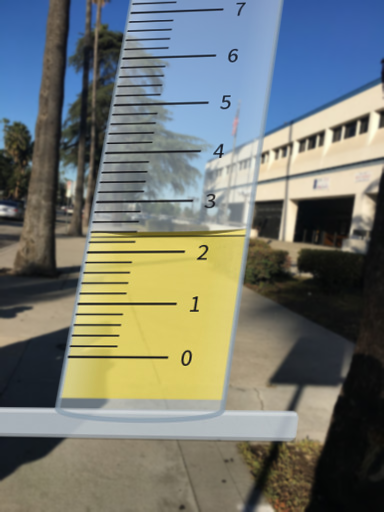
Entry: 2.3; mL
